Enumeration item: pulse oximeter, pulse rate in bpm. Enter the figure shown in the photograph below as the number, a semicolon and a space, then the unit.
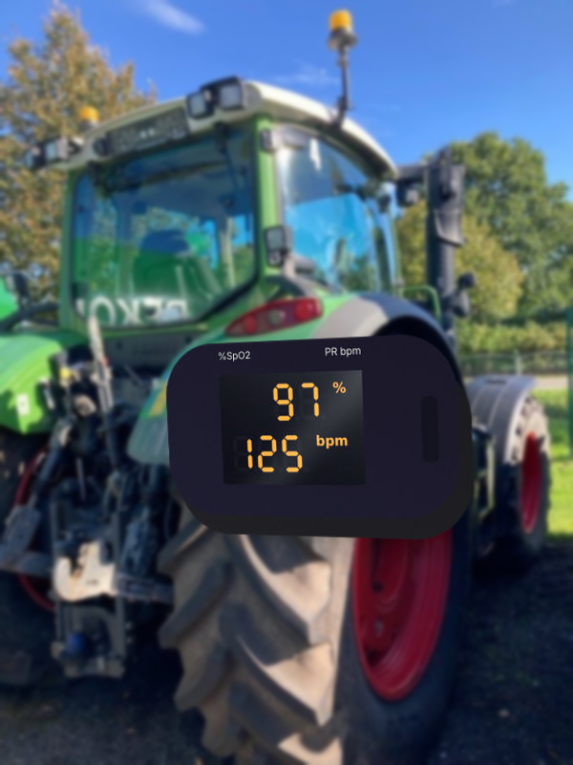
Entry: 125; bpm
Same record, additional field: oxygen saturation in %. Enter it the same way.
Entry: 97; %
